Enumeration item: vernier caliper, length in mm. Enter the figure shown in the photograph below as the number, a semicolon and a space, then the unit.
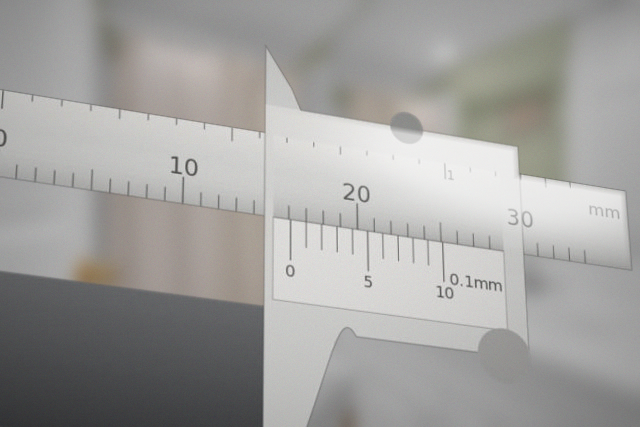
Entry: 16.1; mm
